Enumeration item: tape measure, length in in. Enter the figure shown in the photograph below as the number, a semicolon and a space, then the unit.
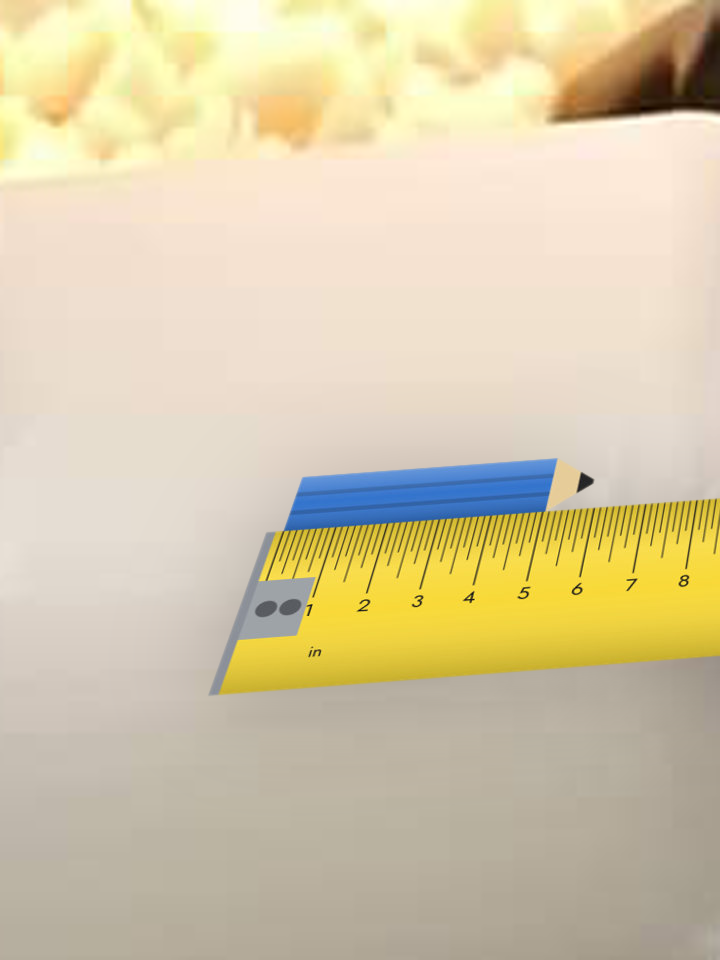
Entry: 5.875; in
